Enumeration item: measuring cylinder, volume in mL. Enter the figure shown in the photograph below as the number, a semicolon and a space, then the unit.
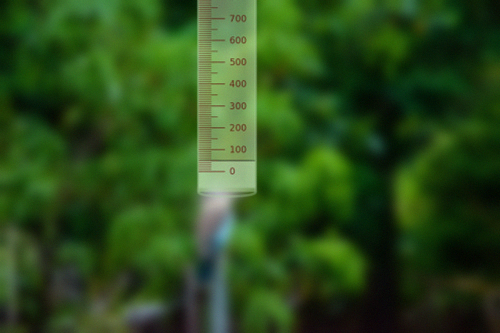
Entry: 50; mL
